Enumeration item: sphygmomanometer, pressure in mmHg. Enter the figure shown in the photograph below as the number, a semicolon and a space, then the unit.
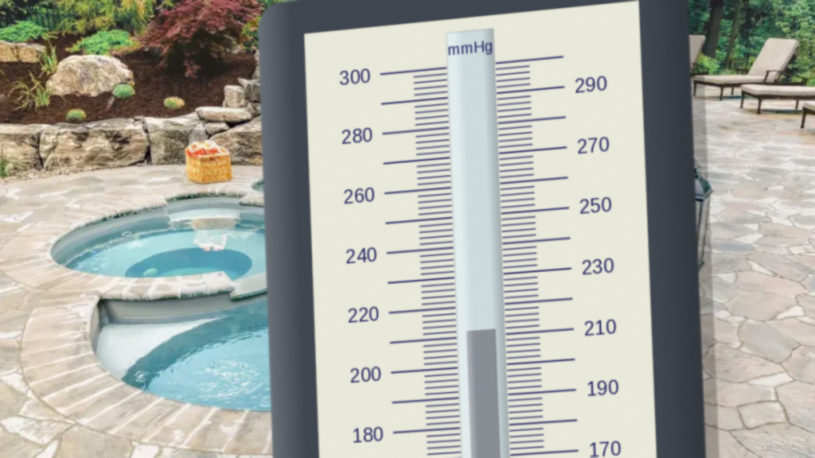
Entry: 212; mmHg
